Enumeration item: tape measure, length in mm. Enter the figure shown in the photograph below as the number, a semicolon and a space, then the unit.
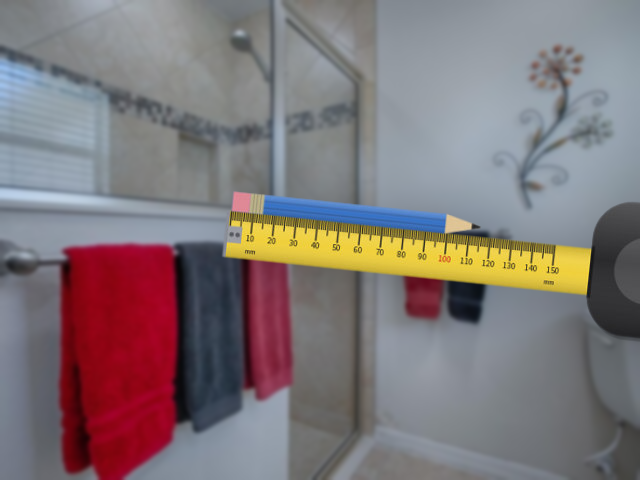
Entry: 115; mm
